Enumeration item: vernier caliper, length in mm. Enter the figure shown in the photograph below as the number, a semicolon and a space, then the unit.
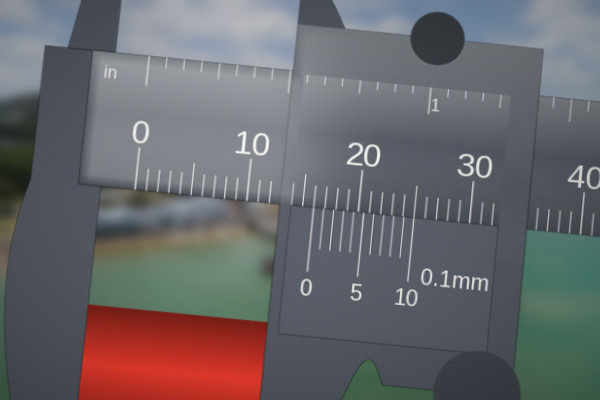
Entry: 16.0; mm
